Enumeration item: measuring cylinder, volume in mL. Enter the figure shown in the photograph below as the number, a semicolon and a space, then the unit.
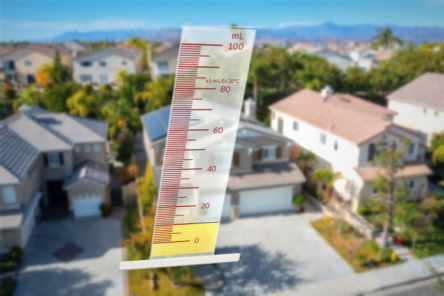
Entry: 10; mL
